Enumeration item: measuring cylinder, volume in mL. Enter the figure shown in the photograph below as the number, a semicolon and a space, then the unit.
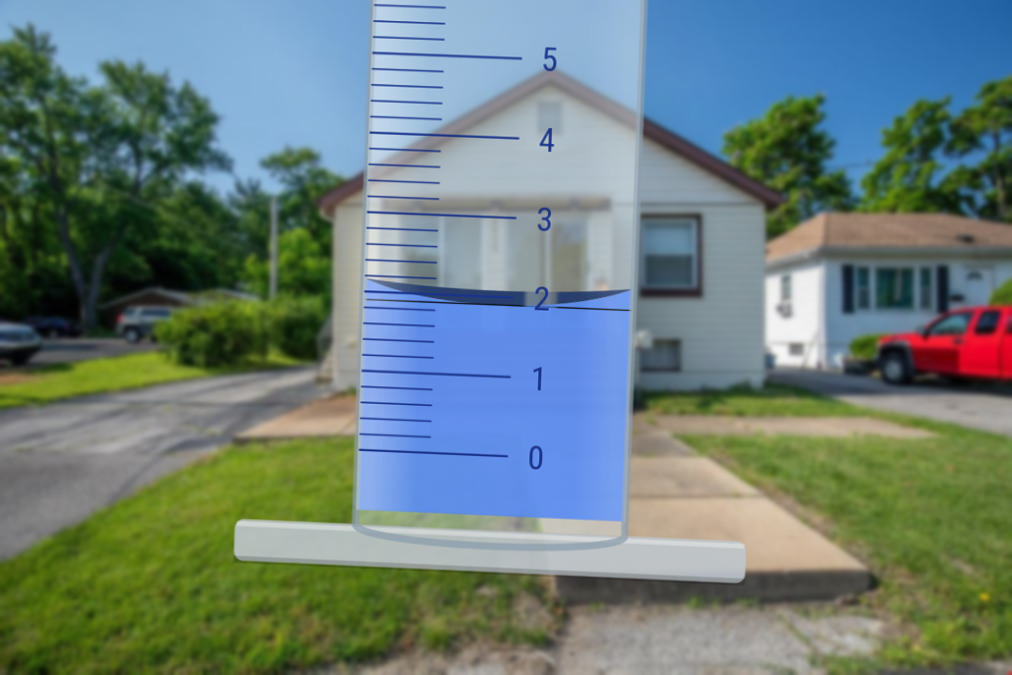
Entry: 1.9; mL
